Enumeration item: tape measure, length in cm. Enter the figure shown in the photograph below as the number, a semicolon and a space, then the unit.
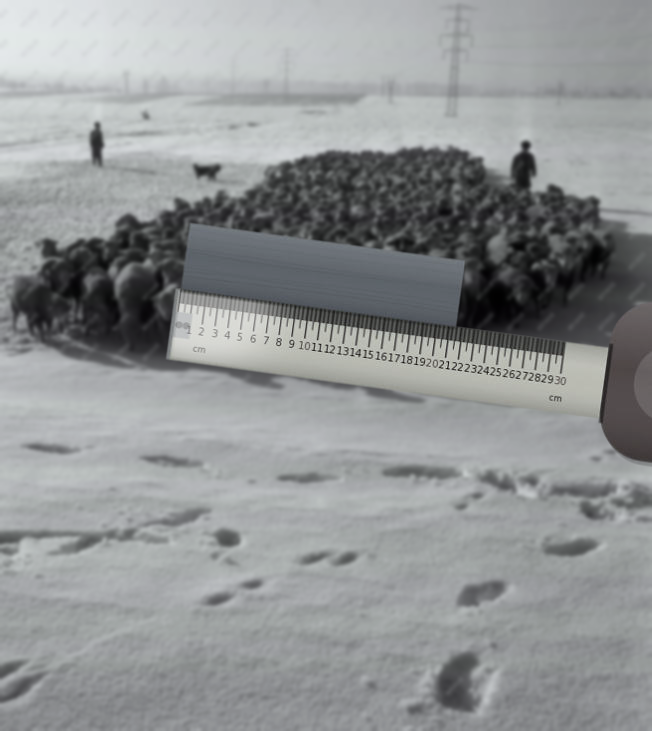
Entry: 21.5; cm
